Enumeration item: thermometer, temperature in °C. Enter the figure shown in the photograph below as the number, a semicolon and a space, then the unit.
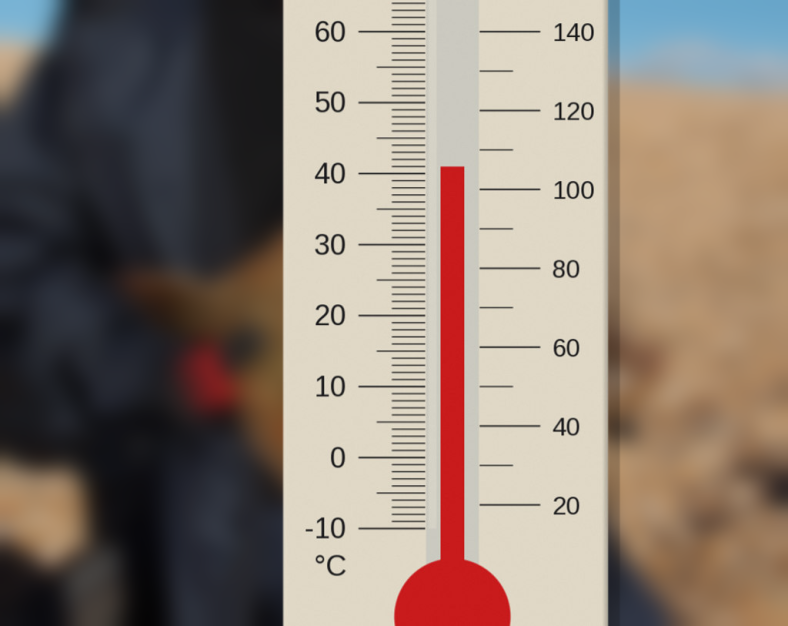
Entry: 41; °C
